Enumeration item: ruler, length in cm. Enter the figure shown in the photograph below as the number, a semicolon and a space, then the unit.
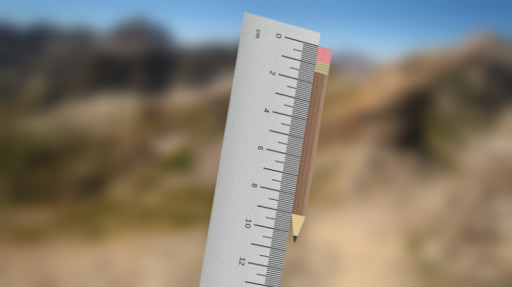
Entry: 10.5; cm
